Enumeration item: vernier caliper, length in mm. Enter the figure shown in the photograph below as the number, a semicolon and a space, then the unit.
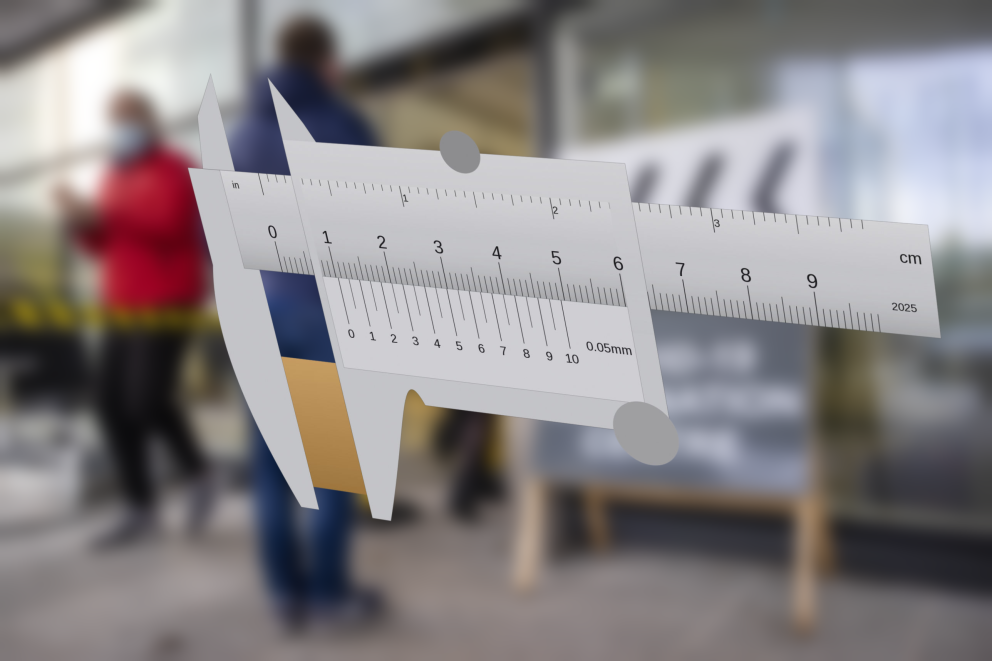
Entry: 10.4; mm
